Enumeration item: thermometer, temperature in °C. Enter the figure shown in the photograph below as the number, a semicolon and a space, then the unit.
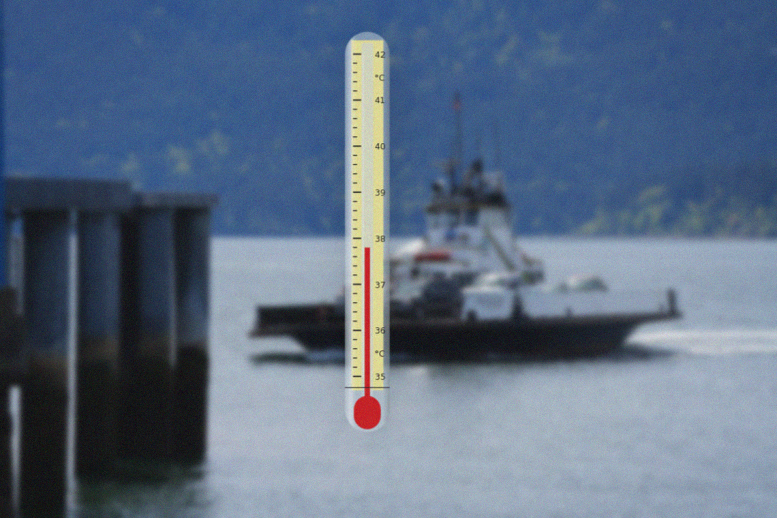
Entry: 37.8; °C
